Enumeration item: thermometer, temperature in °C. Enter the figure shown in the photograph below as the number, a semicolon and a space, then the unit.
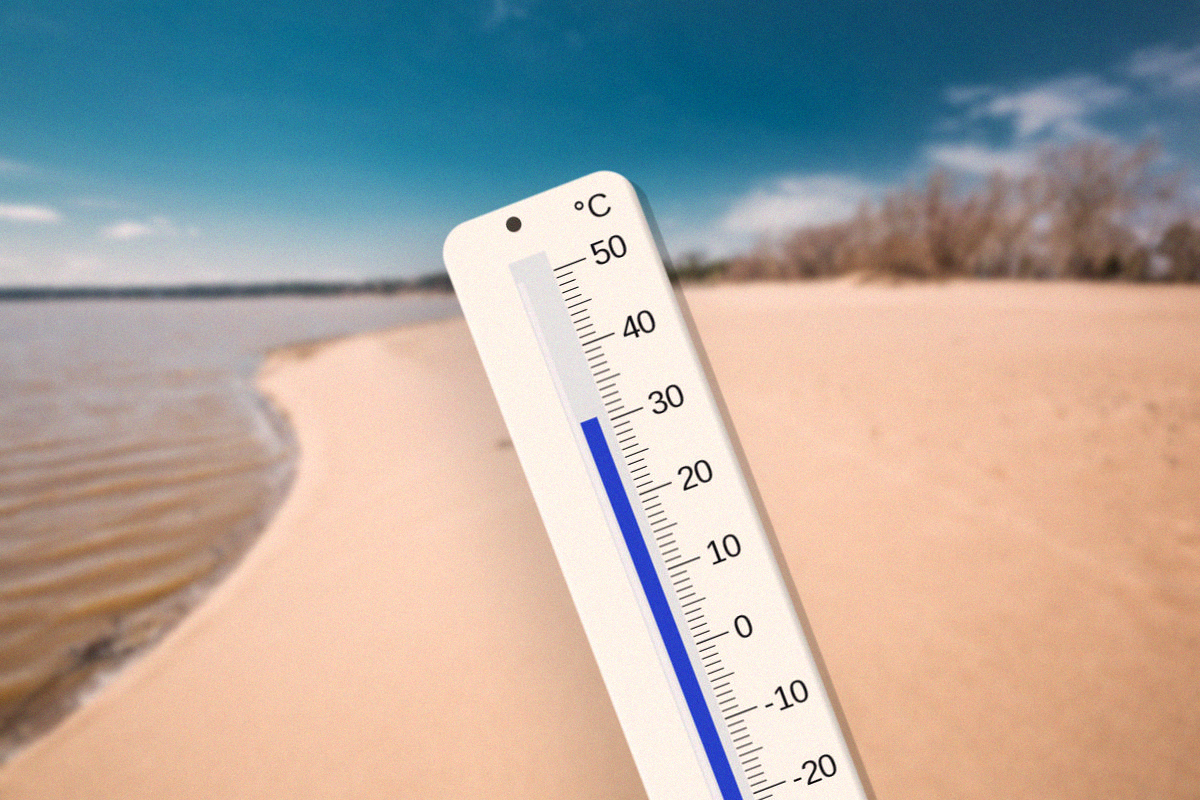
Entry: 31; °C
